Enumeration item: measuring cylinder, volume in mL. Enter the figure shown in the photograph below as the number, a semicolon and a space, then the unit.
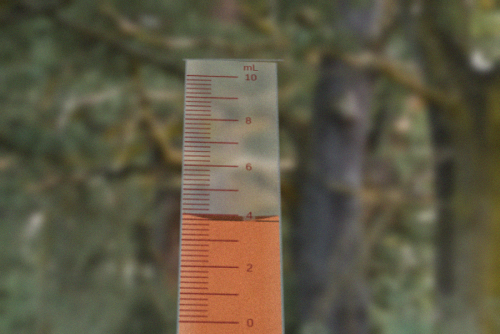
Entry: 3.8; mL
